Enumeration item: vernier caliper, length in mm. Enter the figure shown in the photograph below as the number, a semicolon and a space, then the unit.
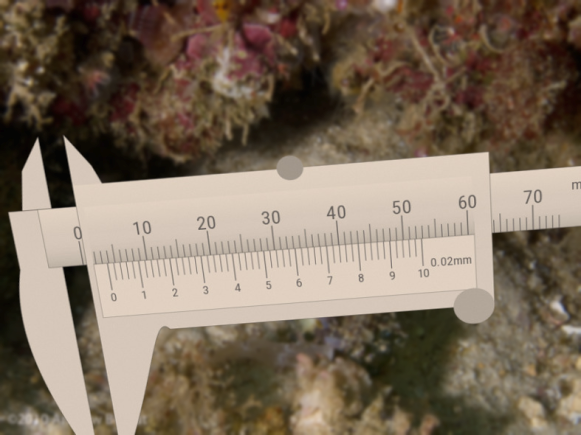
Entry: 3.8; mm
